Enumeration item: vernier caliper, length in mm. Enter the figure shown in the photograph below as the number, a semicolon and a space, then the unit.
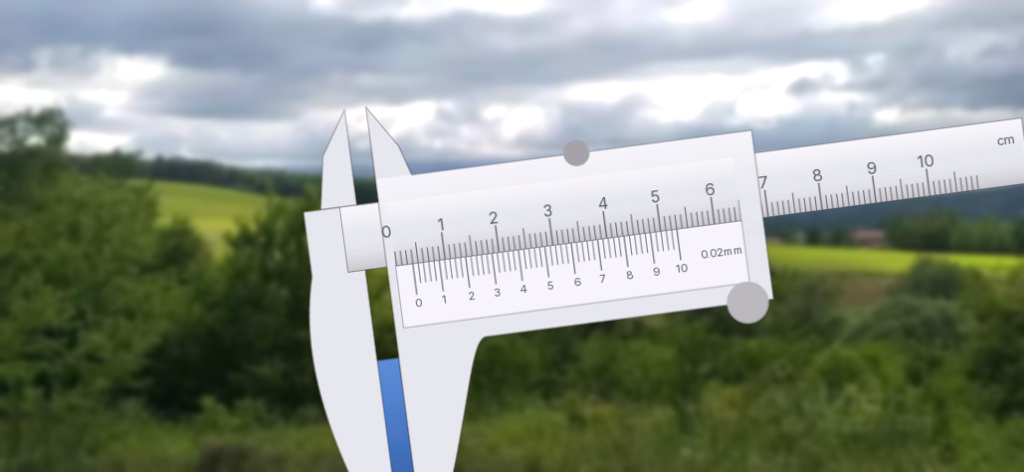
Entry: 4.0; mm
